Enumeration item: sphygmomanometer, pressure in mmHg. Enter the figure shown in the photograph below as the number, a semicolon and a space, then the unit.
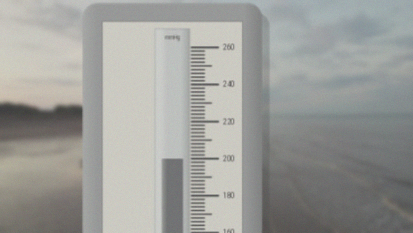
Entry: 200; mmHg
